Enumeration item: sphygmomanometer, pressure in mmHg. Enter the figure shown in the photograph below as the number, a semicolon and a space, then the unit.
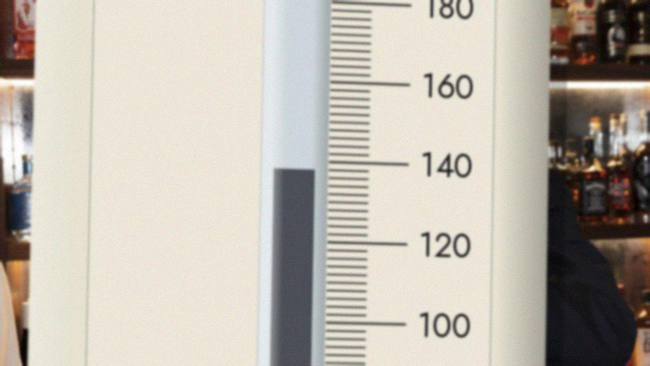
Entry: 138; mmHg
